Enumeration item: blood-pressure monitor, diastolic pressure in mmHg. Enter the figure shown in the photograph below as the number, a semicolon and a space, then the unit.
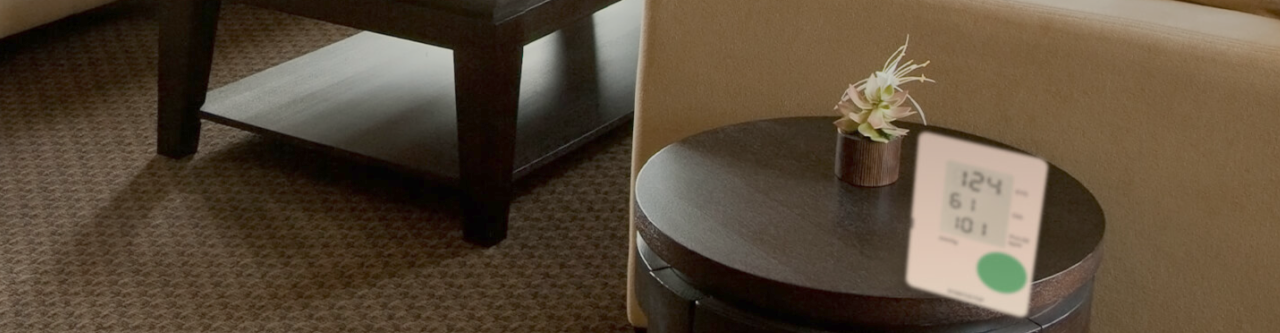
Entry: 61; mmHg
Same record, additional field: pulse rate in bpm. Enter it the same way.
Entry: 101; bpm
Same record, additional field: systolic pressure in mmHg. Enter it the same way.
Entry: 124; mmHg
